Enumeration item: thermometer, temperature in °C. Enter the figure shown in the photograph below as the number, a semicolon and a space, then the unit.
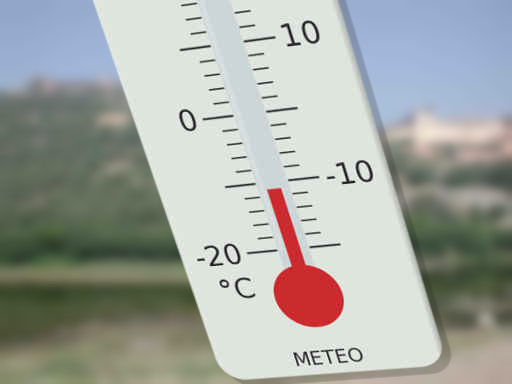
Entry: -11; °C
